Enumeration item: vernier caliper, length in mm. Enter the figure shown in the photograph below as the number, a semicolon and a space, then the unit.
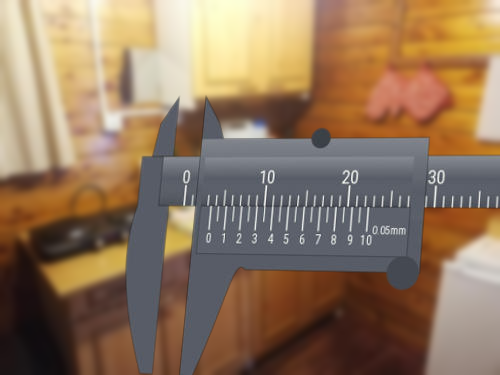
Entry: 3.4; mm
